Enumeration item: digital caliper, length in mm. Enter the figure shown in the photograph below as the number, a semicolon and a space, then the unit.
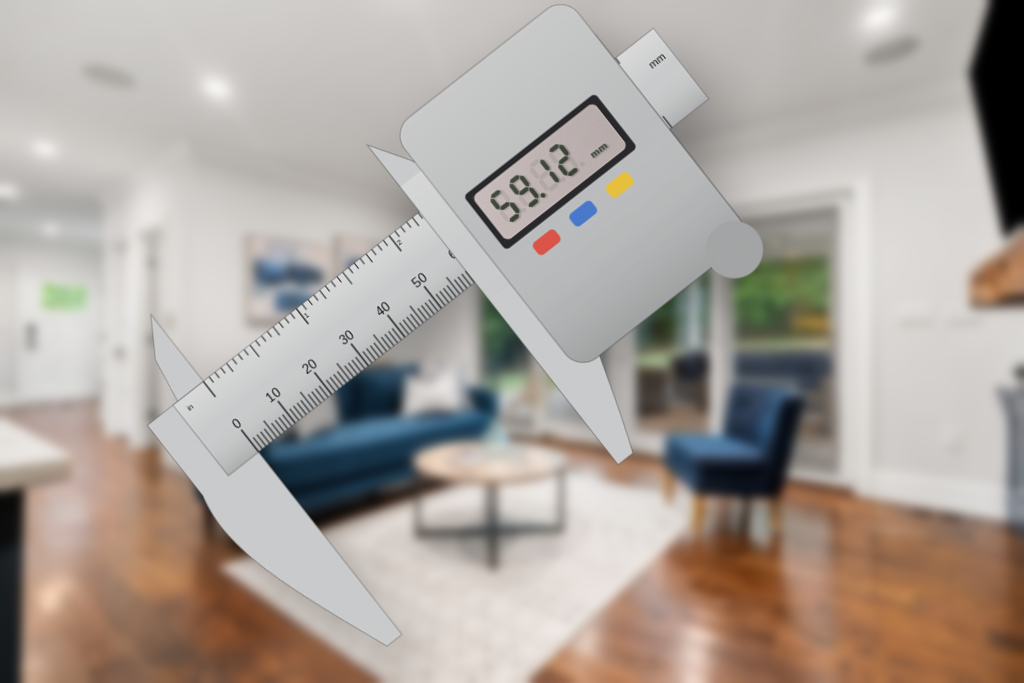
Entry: 59.12; mm
